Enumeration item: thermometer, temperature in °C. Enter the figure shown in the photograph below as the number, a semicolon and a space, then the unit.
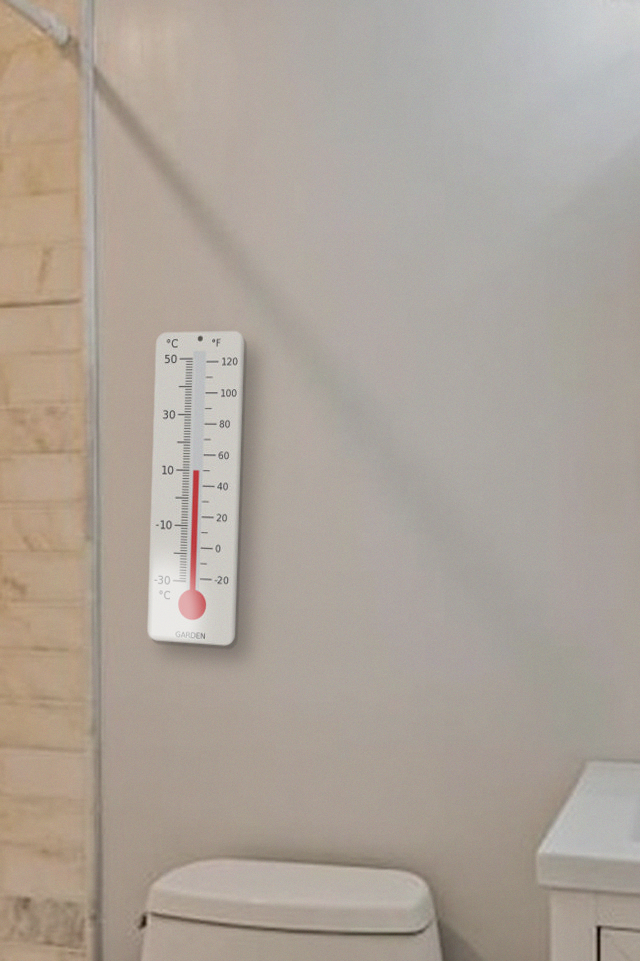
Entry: 10; °C
